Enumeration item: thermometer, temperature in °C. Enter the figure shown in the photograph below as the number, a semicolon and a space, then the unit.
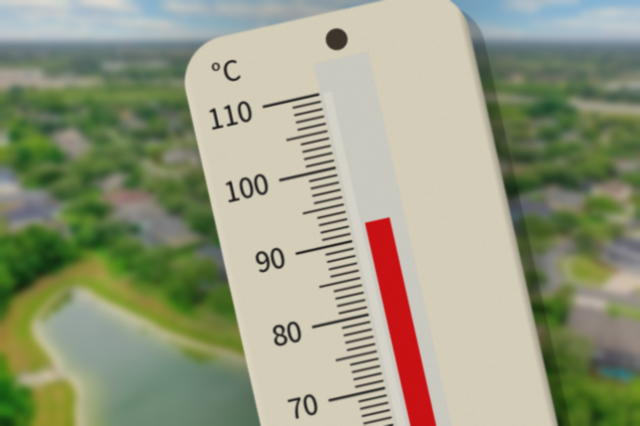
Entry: 92; °C
